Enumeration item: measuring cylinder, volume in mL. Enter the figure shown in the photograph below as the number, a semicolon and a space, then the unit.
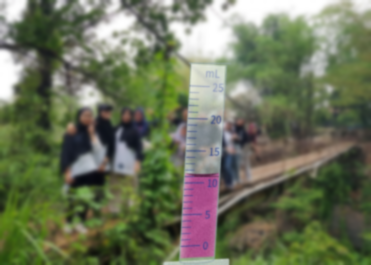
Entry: 11; mL
